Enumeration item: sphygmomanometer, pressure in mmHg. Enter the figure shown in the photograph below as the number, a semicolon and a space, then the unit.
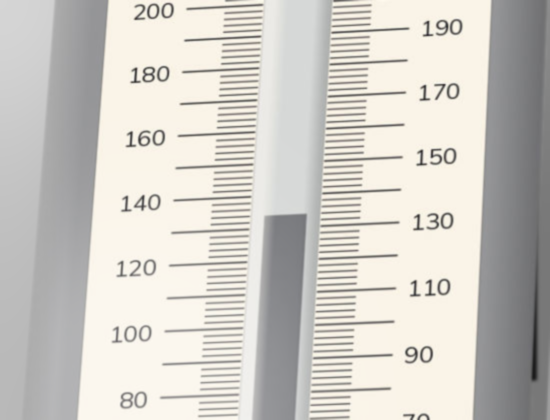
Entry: 134; mmHg
